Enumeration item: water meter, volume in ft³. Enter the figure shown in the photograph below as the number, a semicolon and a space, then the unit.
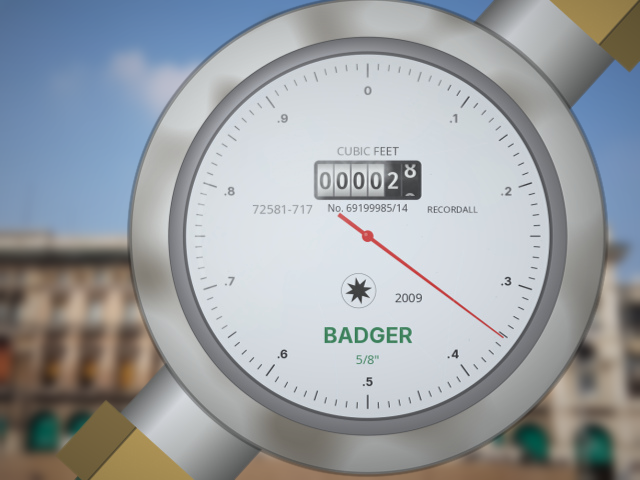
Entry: 28.35; ft³
